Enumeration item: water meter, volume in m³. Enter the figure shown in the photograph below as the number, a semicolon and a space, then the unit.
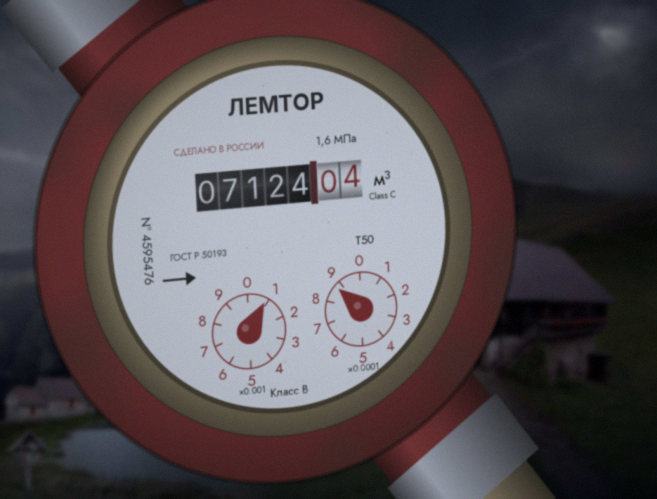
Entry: 7124.0408; m³
